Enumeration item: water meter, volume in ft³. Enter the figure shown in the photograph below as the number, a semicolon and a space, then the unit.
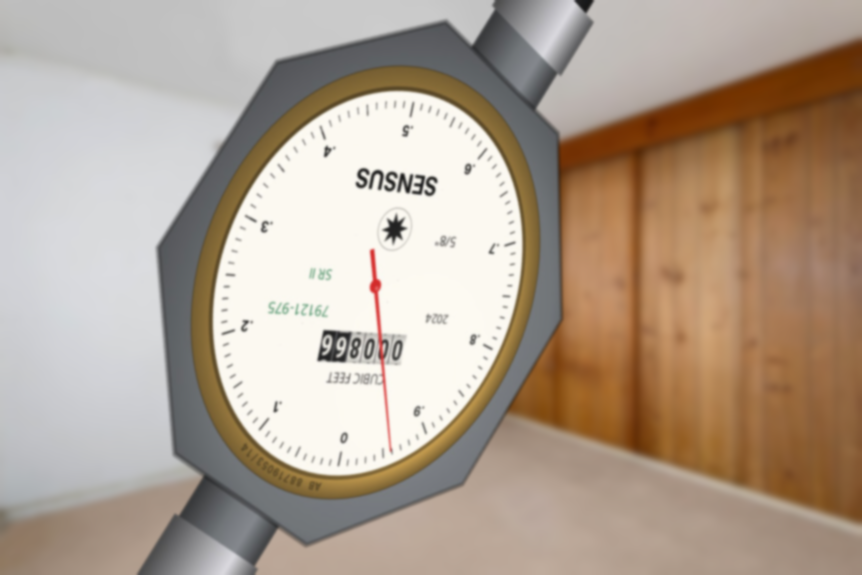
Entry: 865.94; ft³
